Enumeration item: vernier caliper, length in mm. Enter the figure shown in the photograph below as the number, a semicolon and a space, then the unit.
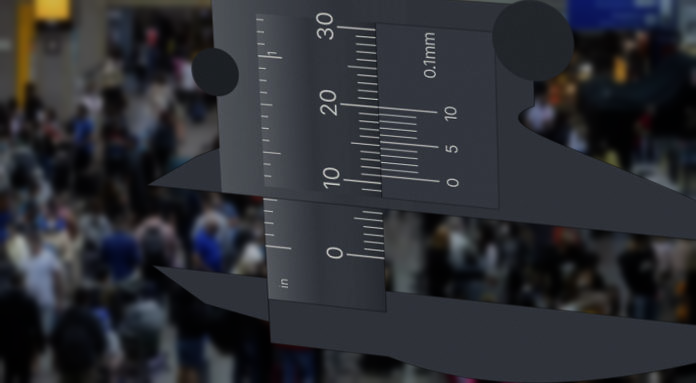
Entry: 11.0; mm
